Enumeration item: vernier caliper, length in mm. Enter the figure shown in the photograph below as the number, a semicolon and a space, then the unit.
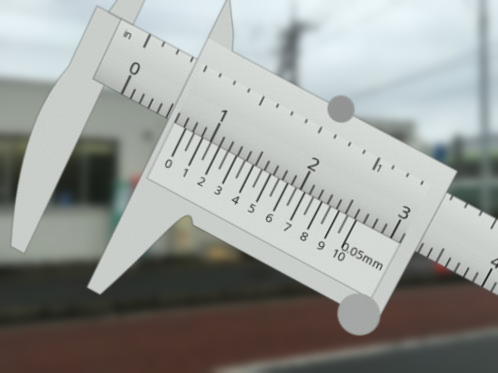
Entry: 7.2; mm
